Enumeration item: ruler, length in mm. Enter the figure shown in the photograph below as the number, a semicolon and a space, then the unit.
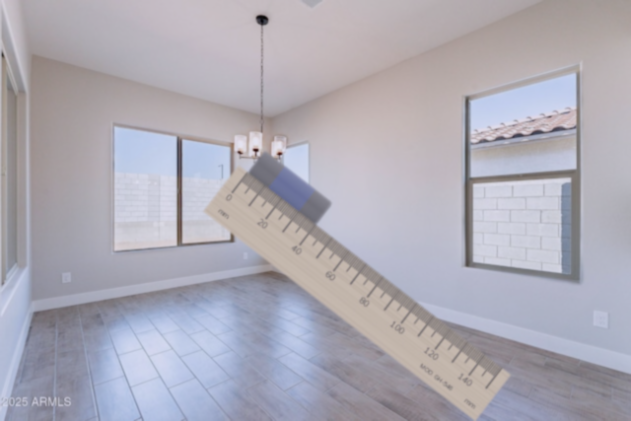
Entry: 40; mm
